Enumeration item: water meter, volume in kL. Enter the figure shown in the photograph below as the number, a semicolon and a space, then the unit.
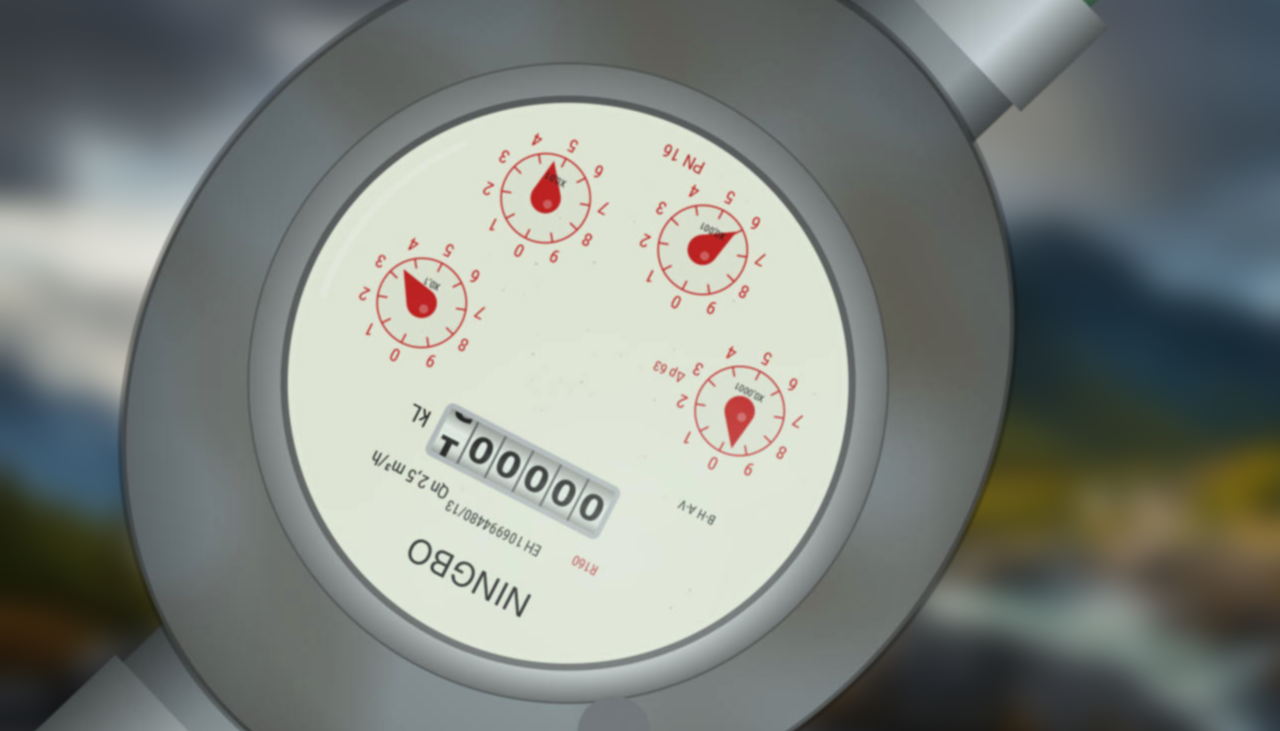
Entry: 1.3459; kL
